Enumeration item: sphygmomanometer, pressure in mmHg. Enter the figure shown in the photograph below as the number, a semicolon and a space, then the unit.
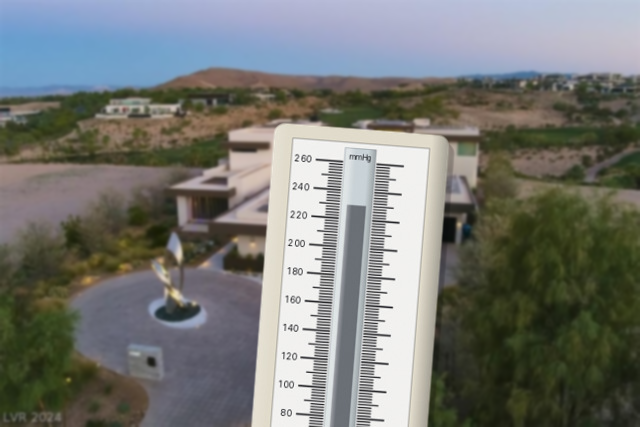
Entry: 230; mmHg
